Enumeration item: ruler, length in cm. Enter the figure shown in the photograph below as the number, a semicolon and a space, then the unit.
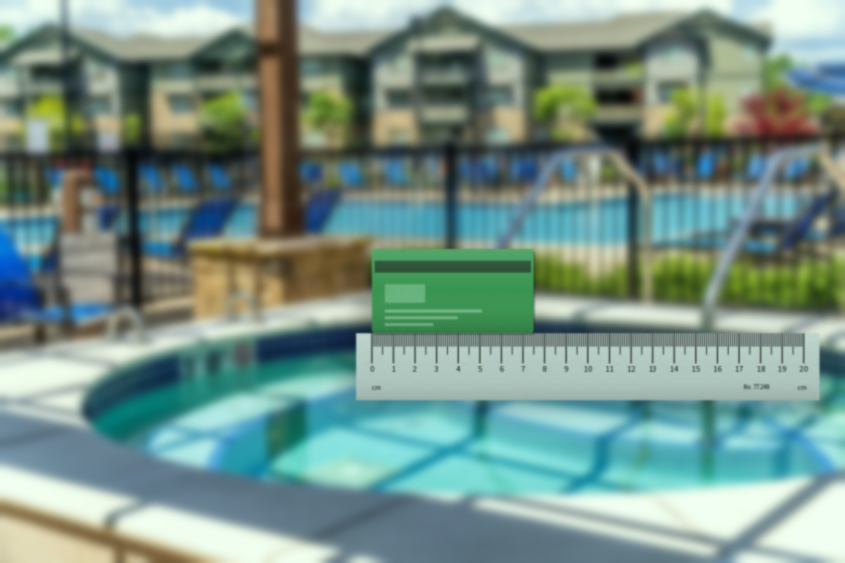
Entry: 7.5; cm
